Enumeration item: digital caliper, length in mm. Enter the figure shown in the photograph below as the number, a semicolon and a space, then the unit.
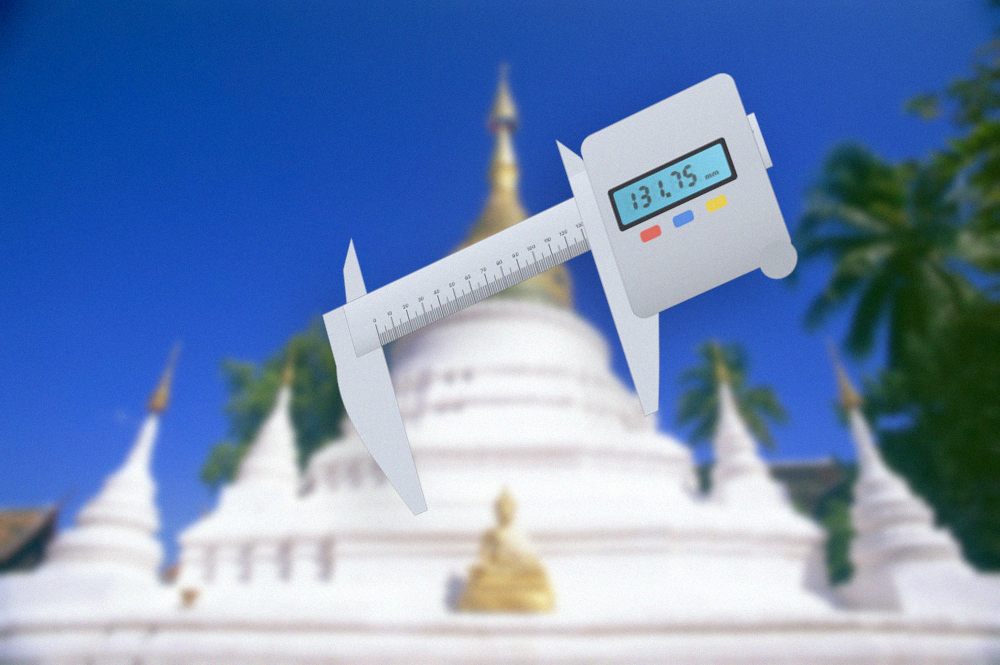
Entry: 131.75; mm
